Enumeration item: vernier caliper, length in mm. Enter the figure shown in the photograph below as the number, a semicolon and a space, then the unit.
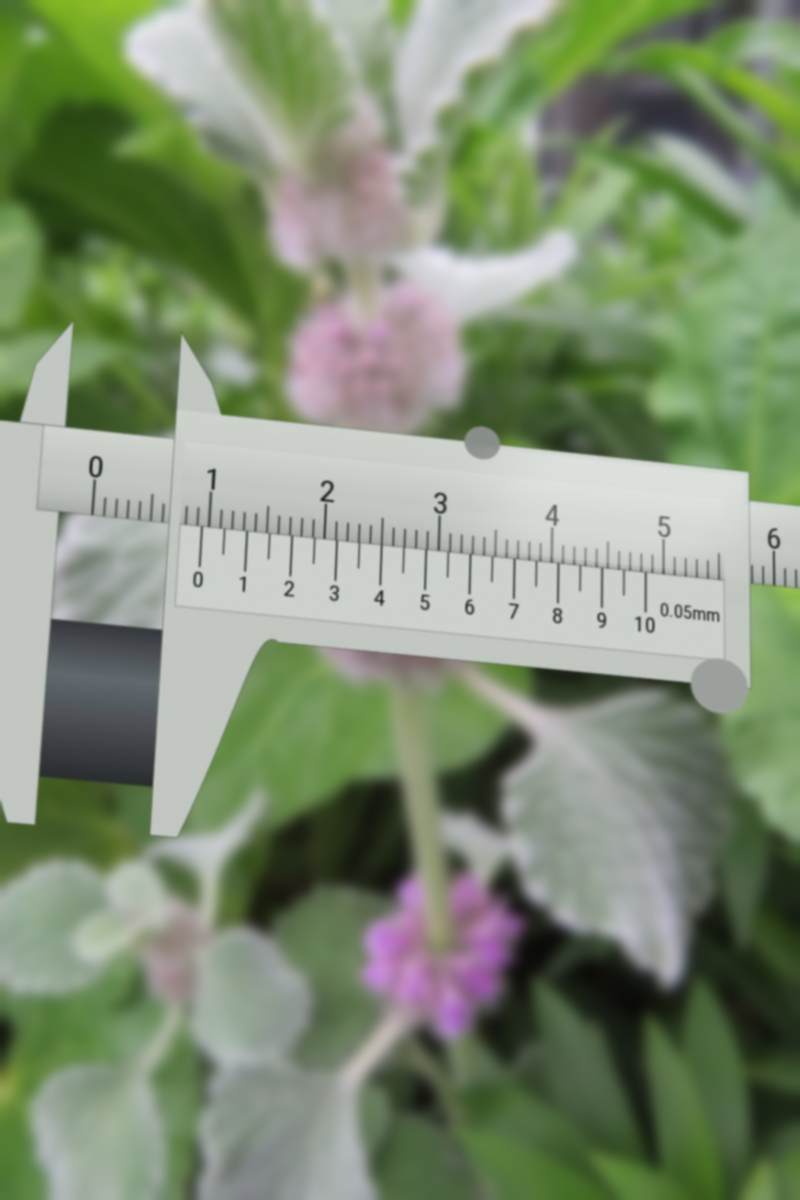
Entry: 9.4; mm
